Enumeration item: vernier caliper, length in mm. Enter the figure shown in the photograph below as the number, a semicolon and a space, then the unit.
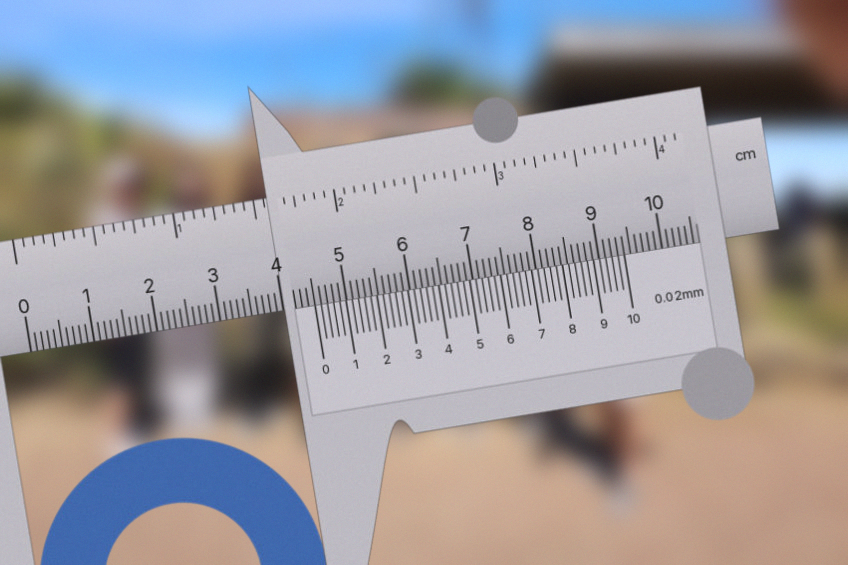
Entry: 45.0; mm
